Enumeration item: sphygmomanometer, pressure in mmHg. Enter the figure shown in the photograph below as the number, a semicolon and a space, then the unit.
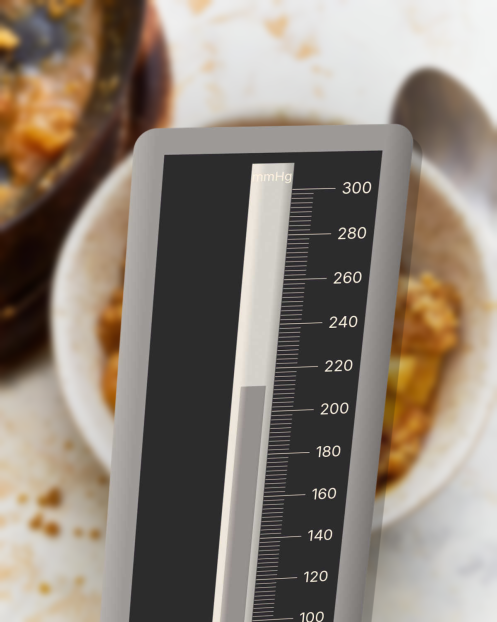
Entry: 212; mmHg
